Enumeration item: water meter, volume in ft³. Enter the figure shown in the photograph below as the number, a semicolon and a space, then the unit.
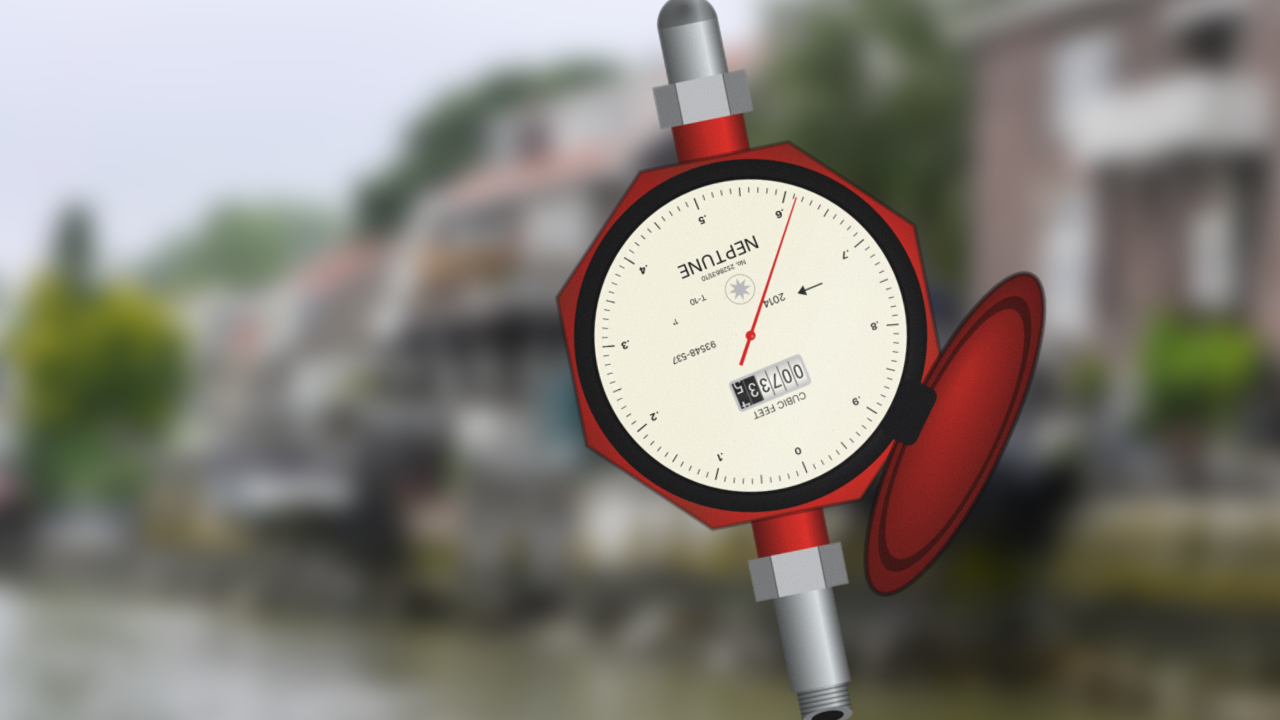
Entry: 7334.61; ft³
